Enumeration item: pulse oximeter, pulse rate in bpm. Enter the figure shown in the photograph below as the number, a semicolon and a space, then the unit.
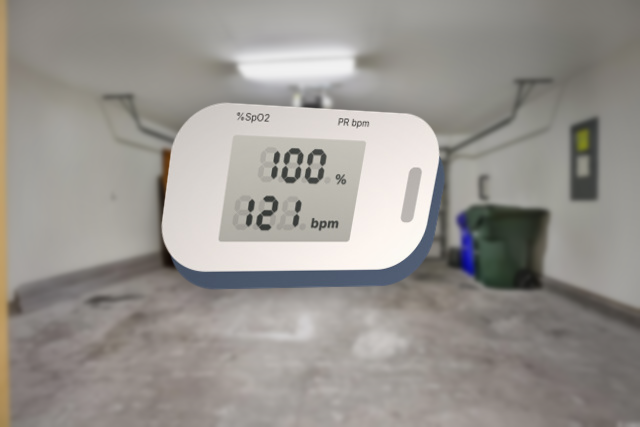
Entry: 121; bpm
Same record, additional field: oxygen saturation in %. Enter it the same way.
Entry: 100; %
